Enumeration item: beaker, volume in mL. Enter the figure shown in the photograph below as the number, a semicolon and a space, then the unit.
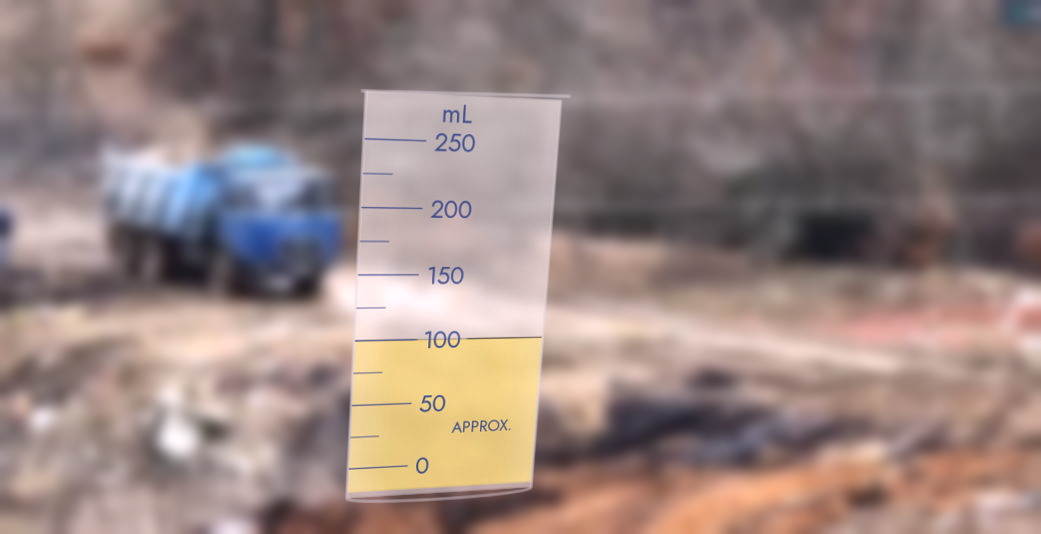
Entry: 100; mL
